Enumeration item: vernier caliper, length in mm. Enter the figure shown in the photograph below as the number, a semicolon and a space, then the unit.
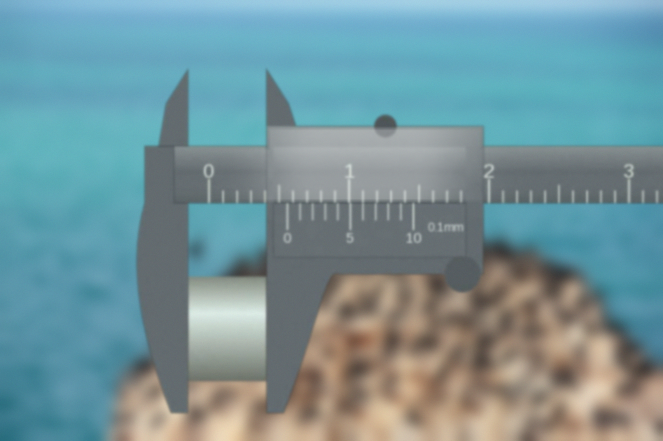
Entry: 5.6; mm
